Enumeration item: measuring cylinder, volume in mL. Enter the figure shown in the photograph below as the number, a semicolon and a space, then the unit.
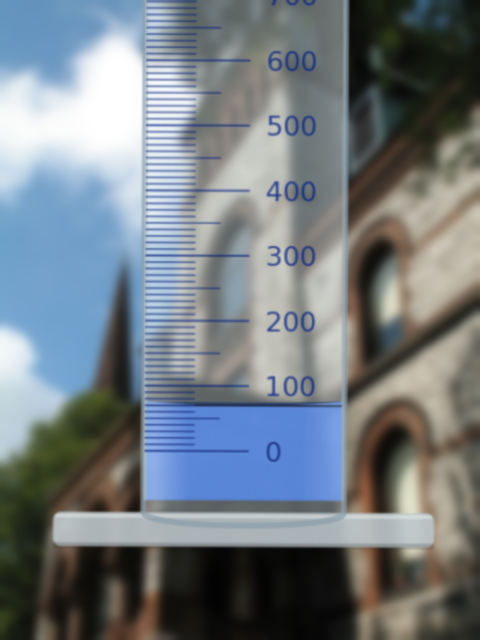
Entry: 70; mL
